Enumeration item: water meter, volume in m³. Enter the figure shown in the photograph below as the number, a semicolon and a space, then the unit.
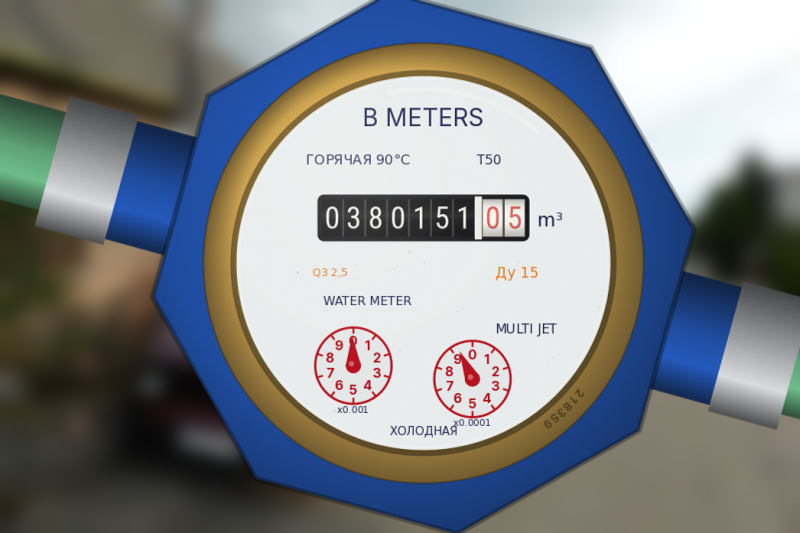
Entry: 380151.0499; m³
